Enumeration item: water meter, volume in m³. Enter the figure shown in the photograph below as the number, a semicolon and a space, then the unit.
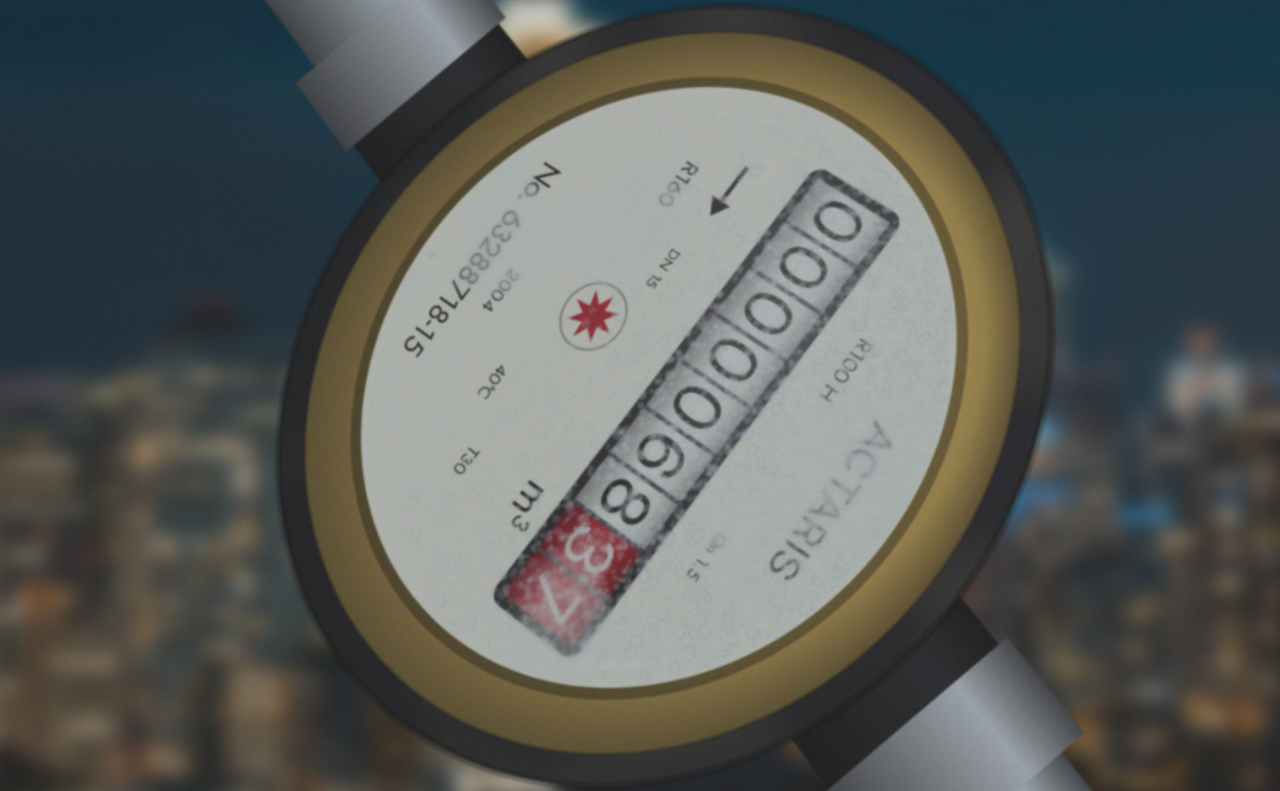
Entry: 68.37; m³
